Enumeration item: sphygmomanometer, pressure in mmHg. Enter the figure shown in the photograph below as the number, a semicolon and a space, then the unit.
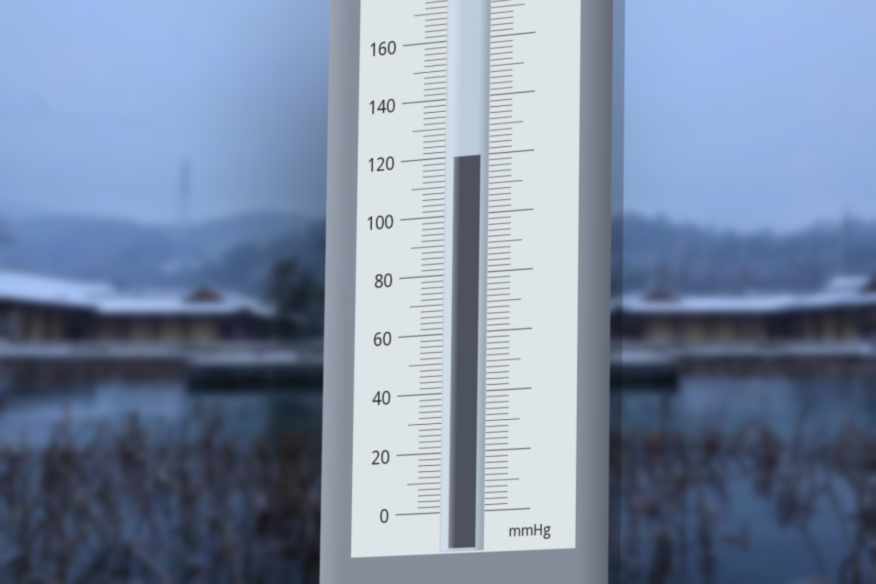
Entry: 120; mmHg
